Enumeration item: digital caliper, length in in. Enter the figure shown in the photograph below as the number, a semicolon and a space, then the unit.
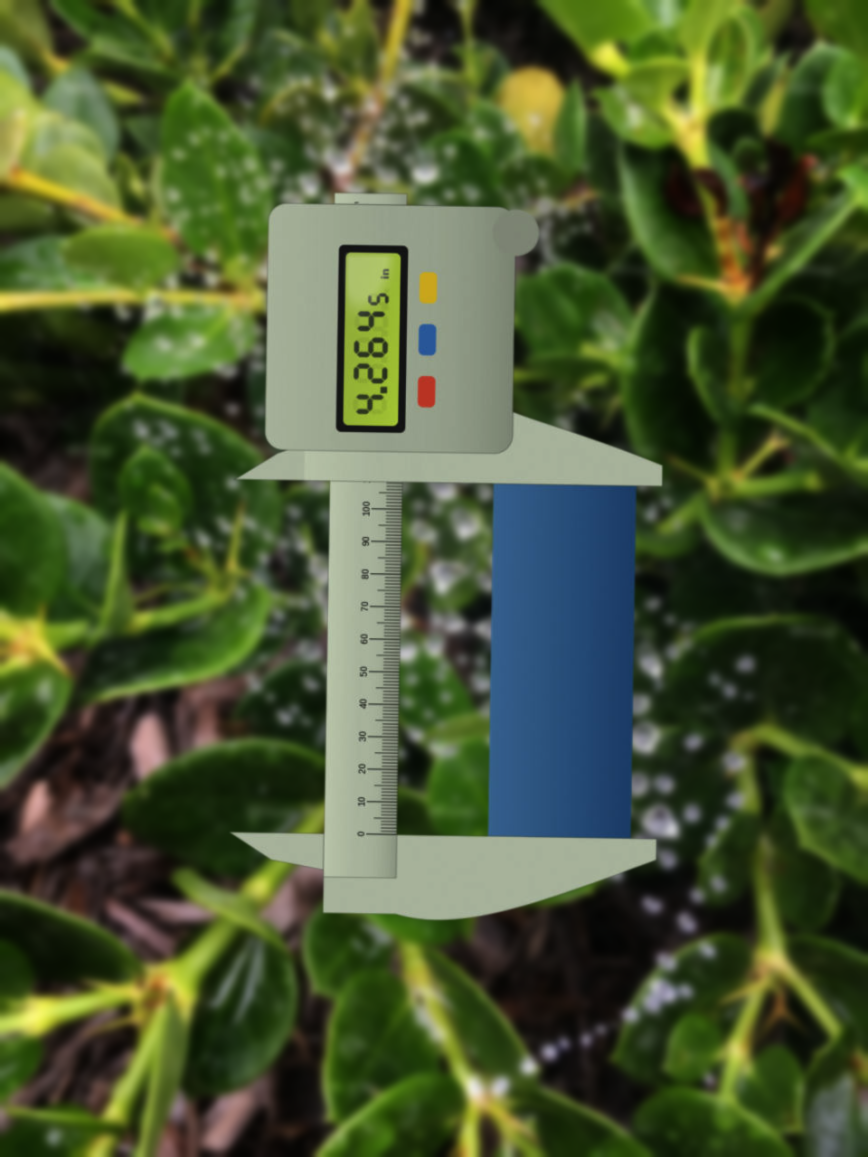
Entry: 4.2645; in
